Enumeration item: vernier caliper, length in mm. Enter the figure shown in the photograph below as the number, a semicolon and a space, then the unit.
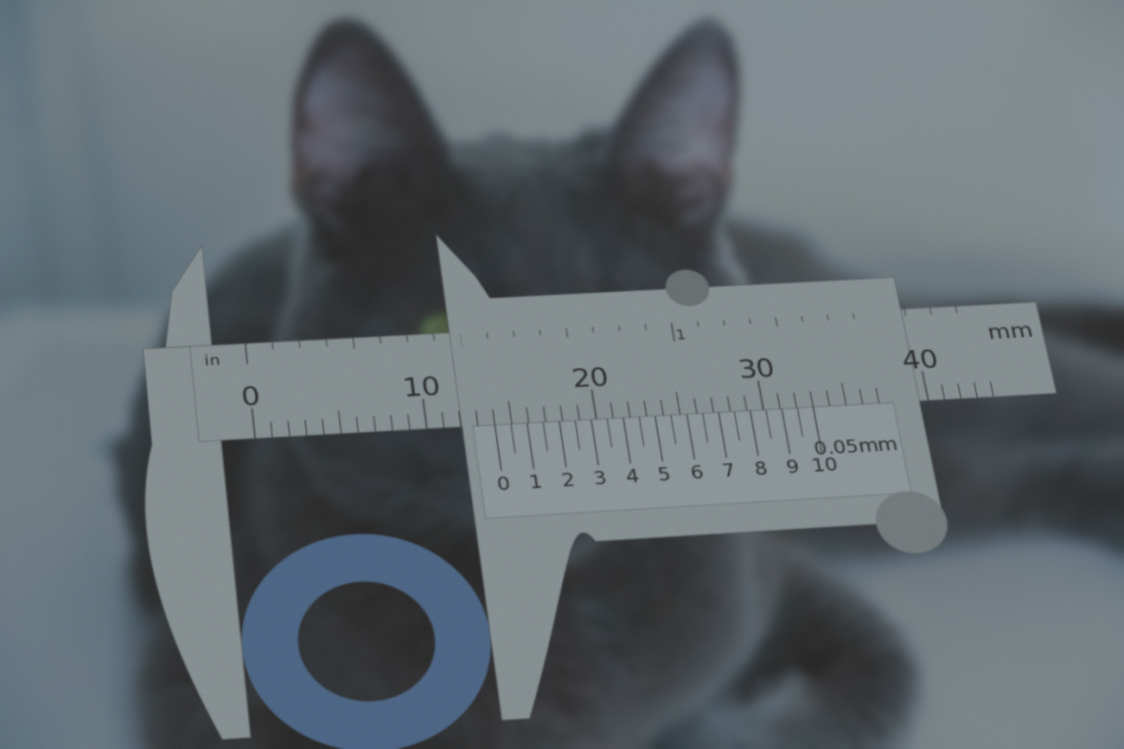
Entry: 14.0; mm
